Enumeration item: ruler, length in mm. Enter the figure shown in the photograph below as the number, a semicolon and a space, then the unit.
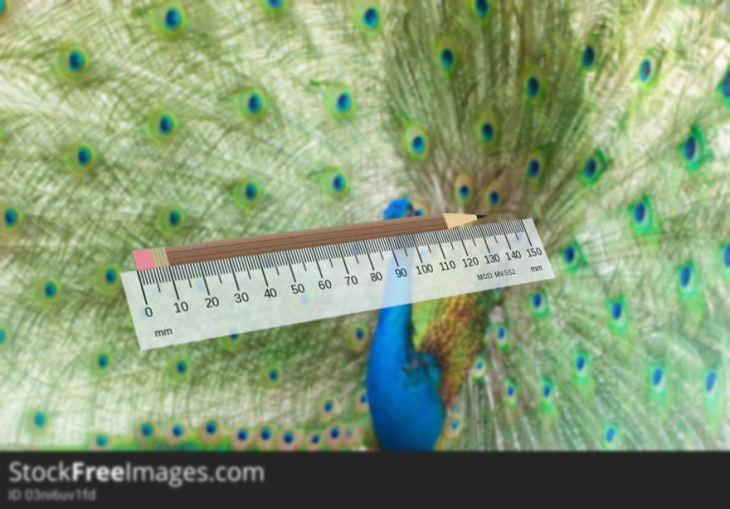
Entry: 135; mm
